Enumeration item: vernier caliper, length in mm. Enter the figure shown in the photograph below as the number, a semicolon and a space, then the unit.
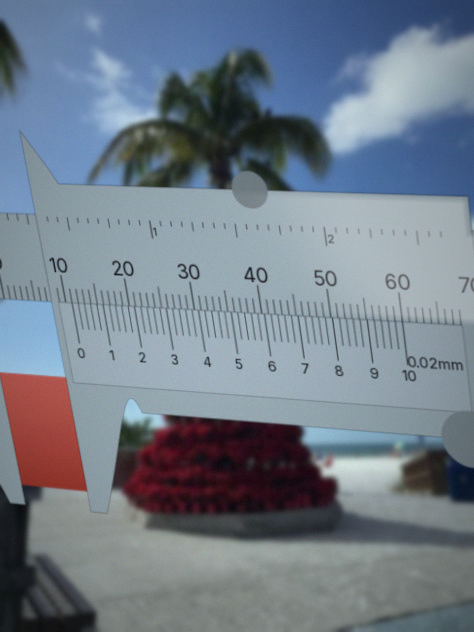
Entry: 11.0; mm
